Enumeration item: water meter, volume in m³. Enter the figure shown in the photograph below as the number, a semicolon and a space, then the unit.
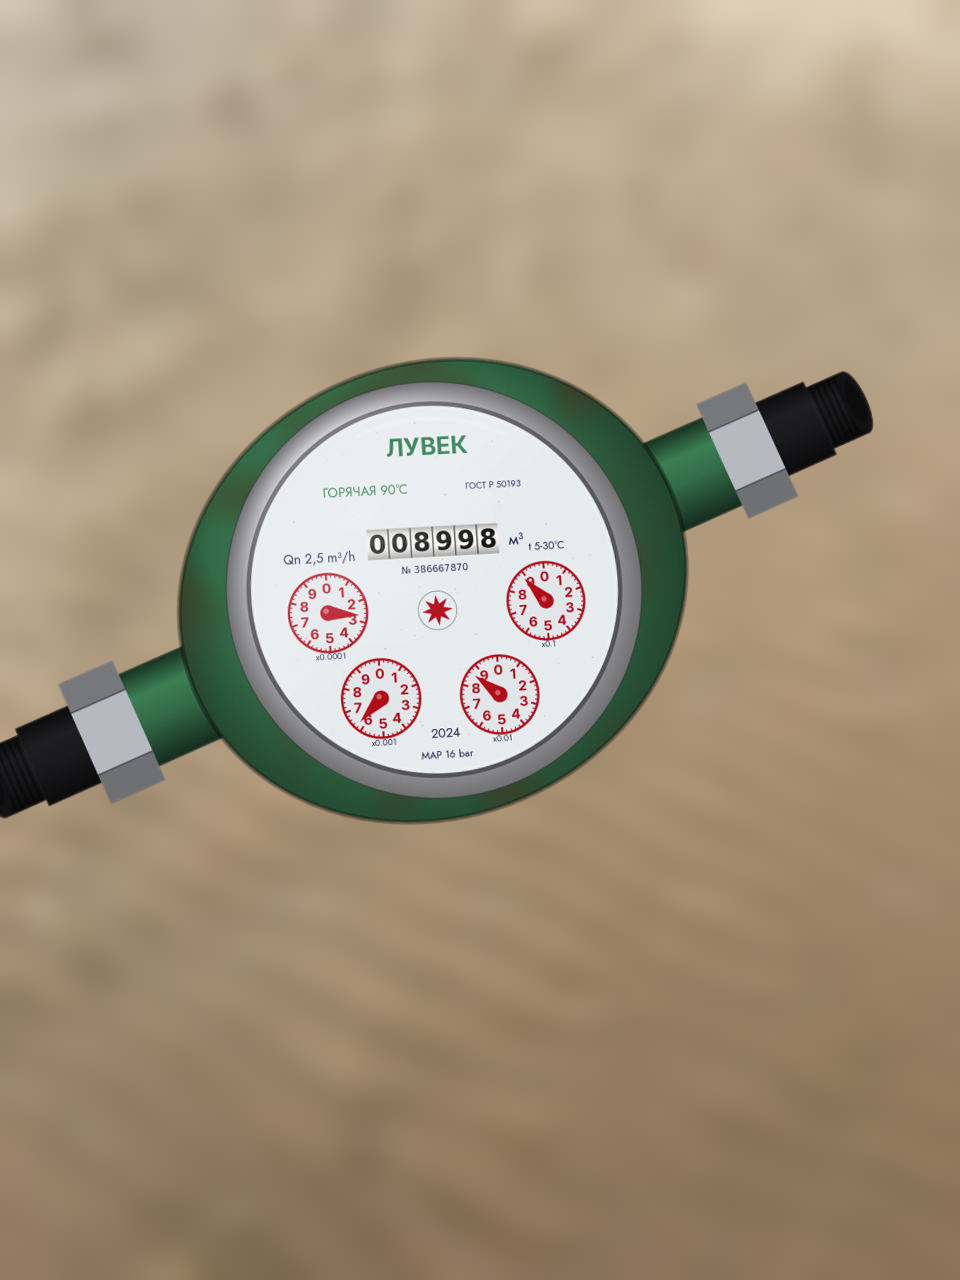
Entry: 8998.8862; m³
